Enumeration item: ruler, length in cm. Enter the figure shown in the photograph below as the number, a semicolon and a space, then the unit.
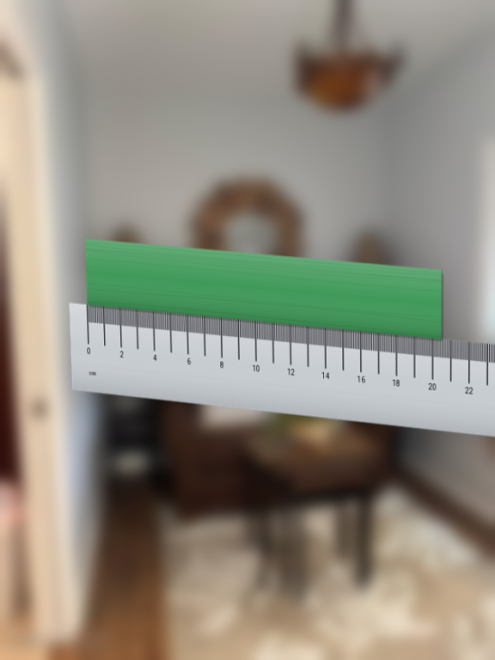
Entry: 20.5; cm
